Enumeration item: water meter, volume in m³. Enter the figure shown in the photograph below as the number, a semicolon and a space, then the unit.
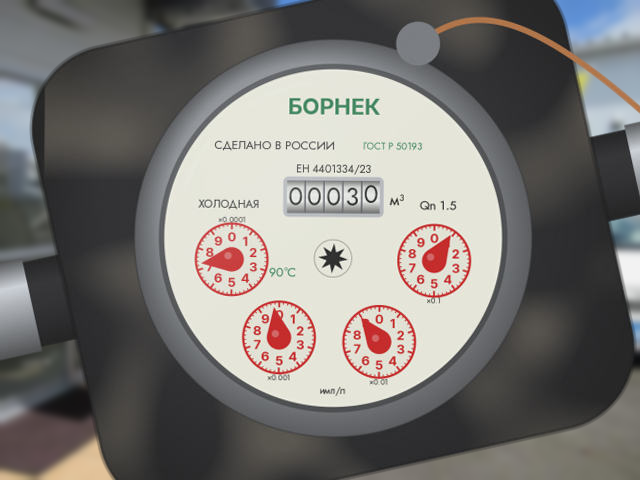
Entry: 30.0897; m³
